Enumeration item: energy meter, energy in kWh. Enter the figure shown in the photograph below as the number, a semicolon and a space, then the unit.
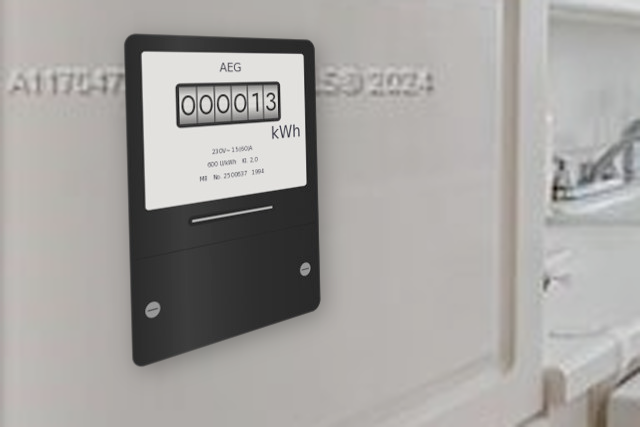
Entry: 13; kWh
